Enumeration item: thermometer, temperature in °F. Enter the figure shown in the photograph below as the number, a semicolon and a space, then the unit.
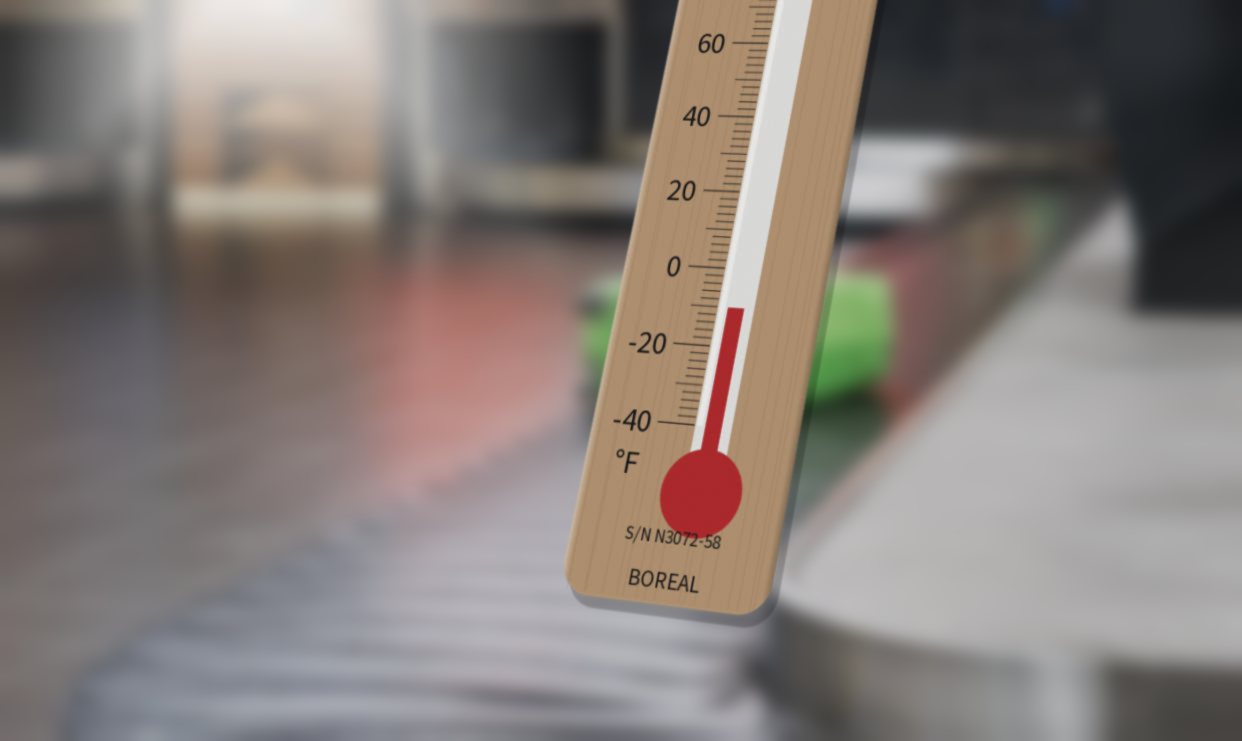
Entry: -10; °F
